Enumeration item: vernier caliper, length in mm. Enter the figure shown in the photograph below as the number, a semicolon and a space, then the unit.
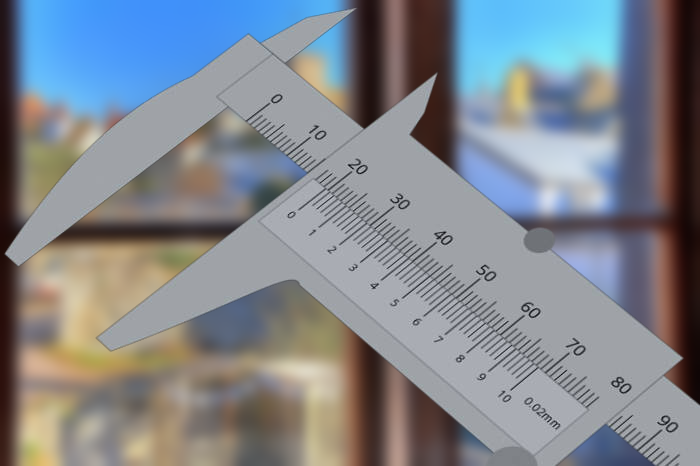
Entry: 19.5; mm
